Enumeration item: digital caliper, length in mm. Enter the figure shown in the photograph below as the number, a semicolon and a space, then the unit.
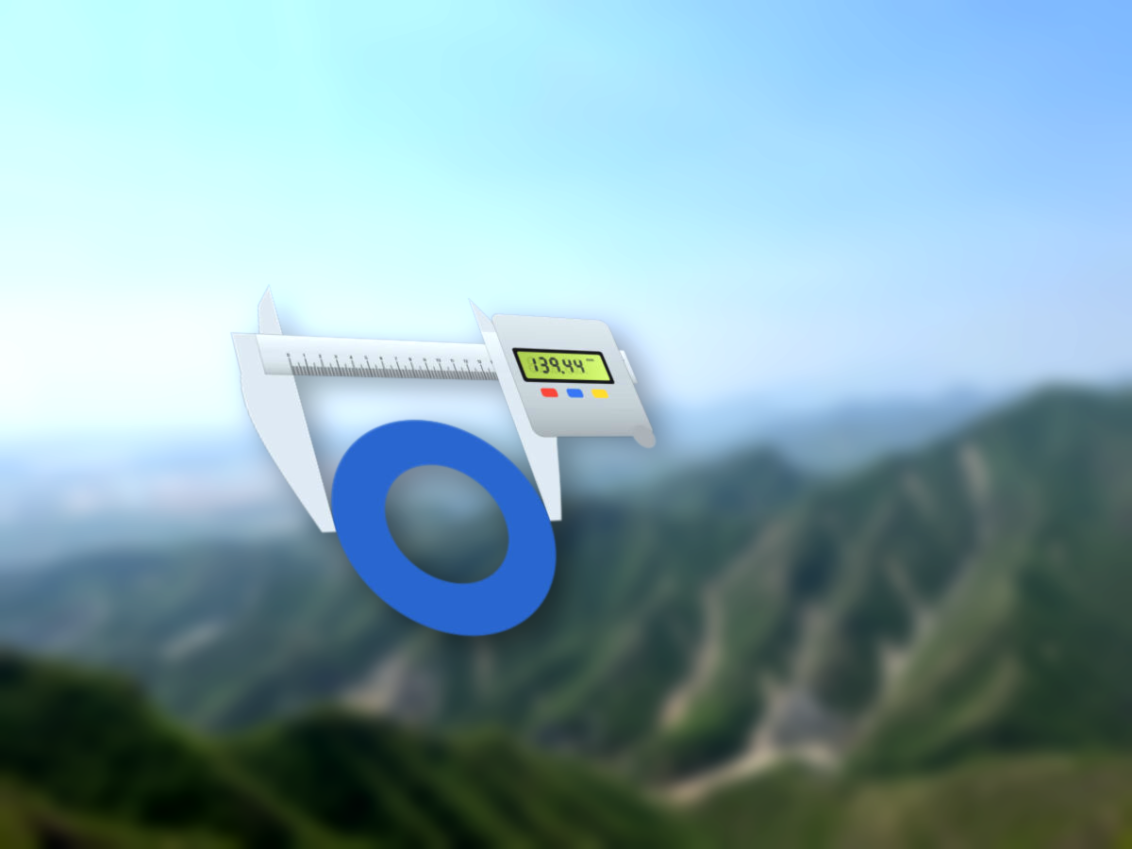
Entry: 139.44; mm
